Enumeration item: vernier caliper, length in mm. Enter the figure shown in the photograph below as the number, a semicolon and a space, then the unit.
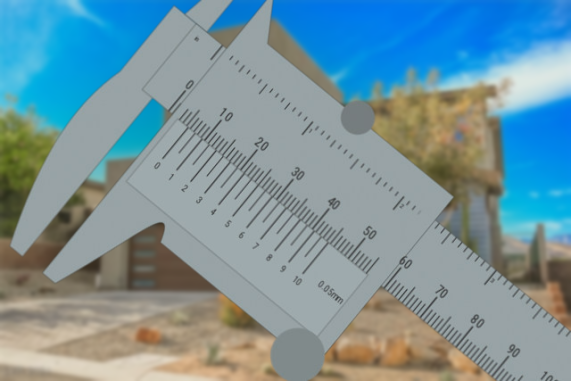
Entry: 5.5; mm
